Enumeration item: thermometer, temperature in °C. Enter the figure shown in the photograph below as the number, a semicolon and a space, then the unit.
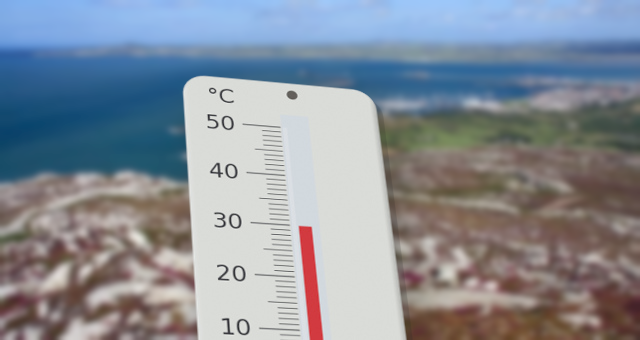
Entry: 30; °C
